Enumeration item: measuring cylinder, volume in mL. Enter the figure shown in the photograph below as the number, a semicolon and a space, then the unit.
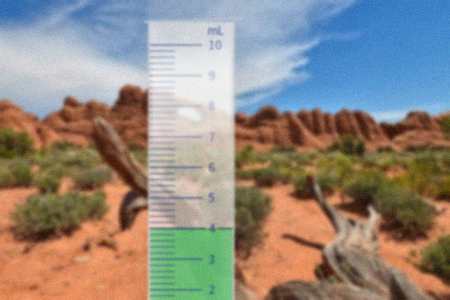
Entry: 4; mL
